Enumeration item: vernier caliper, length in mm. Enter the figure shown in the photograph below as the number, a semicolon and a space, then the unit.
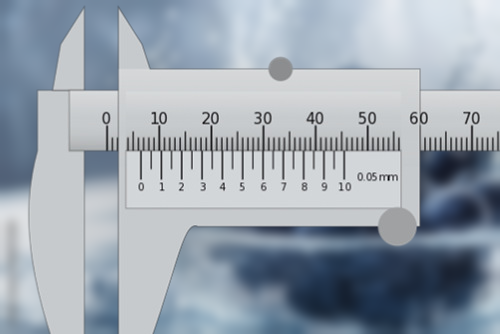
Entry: 6.5; mm
